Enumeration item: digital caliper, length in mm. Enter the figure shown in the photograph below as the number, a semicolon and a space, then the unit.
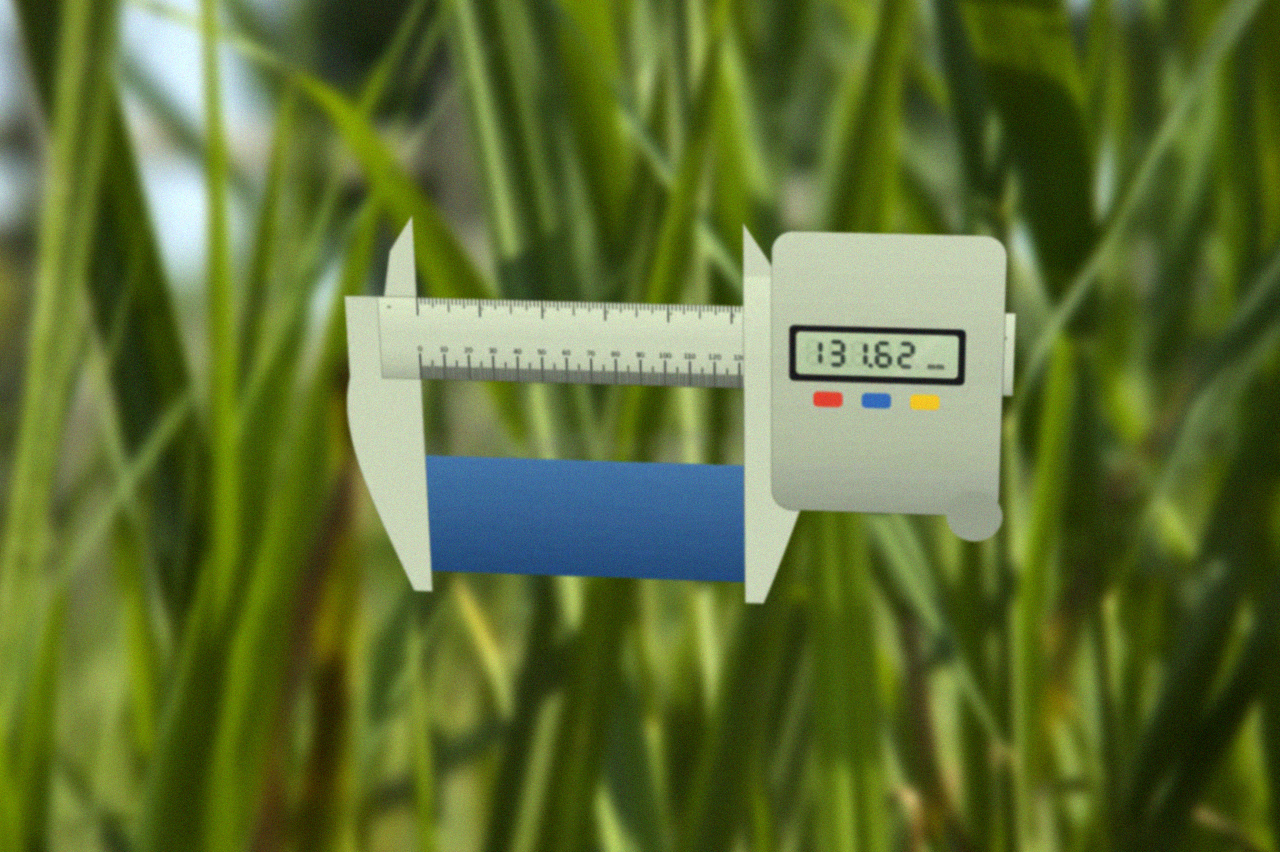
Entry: 131.62; mm
